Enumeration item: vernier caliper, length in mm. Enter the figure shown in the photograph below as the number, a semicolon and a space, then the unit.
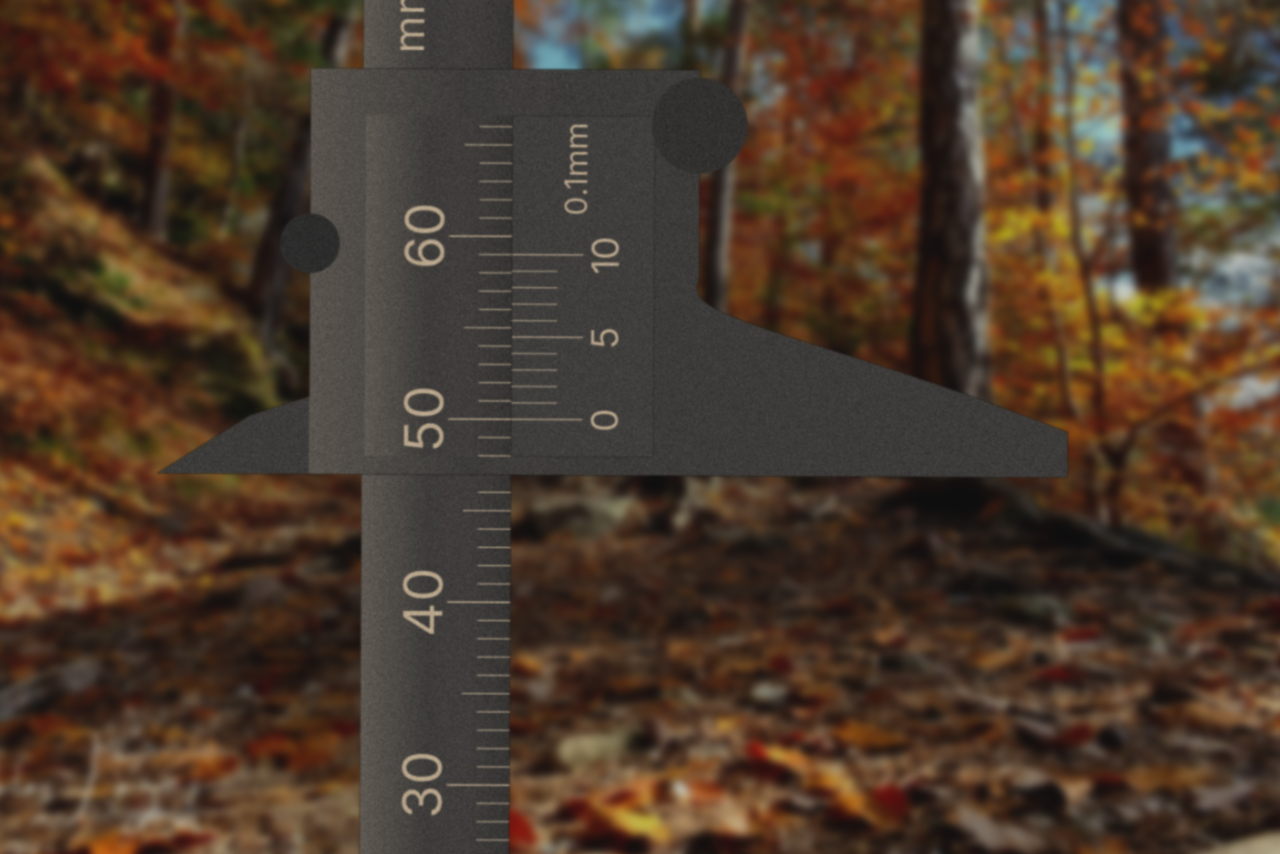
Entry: 50.0; mm
